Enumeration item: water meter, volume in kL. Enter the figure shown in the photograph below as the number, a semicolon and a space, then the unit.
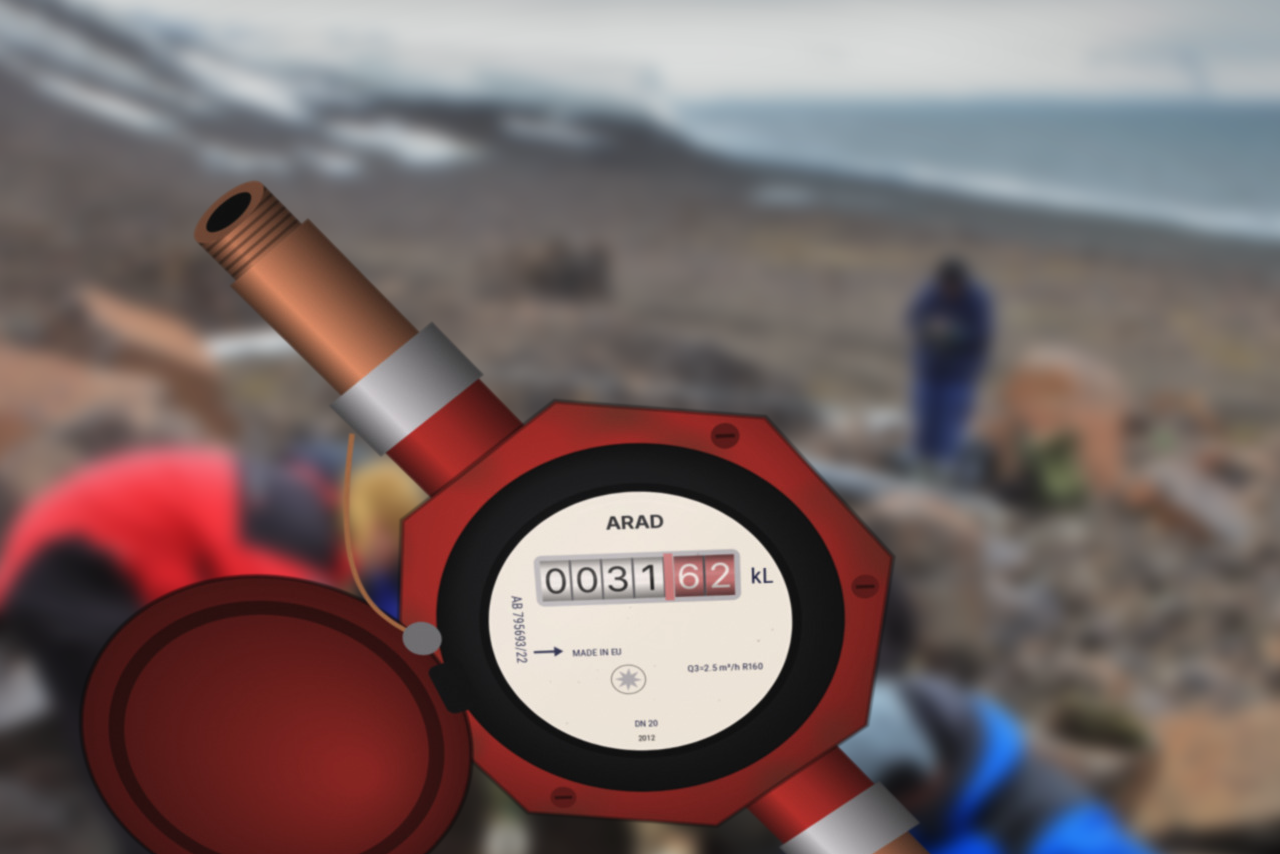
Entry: 31.62; kL
